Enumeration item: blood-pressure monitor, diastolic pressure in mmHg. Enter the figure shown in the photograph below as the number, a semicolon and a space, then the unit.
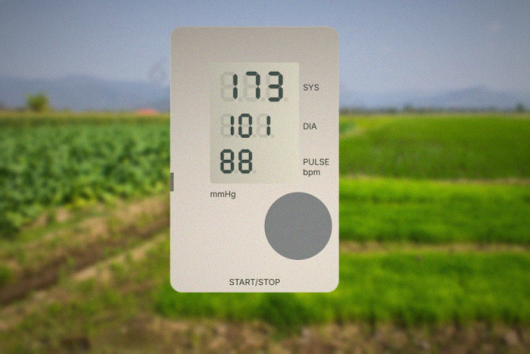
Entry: 101; mmHg
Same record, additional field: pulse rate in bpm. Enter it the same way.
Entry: 88; bpm
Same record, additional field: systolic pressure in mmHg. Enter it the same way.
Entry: 173; mmHg
